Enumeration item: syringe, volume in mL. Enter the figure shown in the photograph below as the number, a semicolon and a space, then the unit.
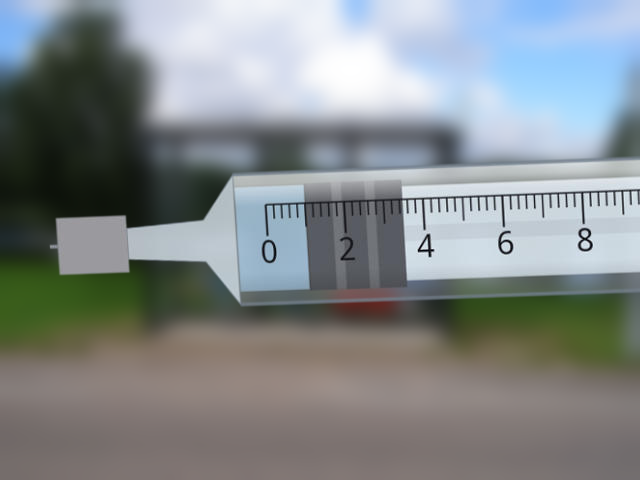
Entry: 1; mL
